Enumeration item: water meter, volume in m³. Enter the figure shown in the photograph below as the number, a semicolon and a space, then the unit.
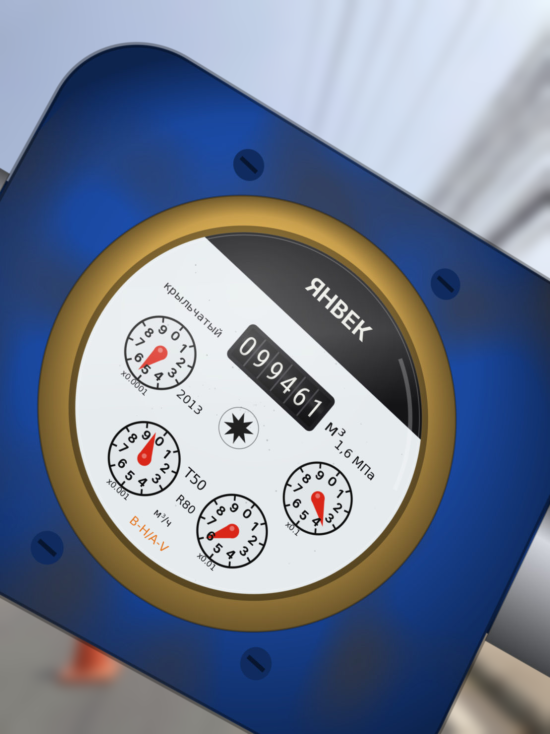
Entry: 99461.3595; m³
